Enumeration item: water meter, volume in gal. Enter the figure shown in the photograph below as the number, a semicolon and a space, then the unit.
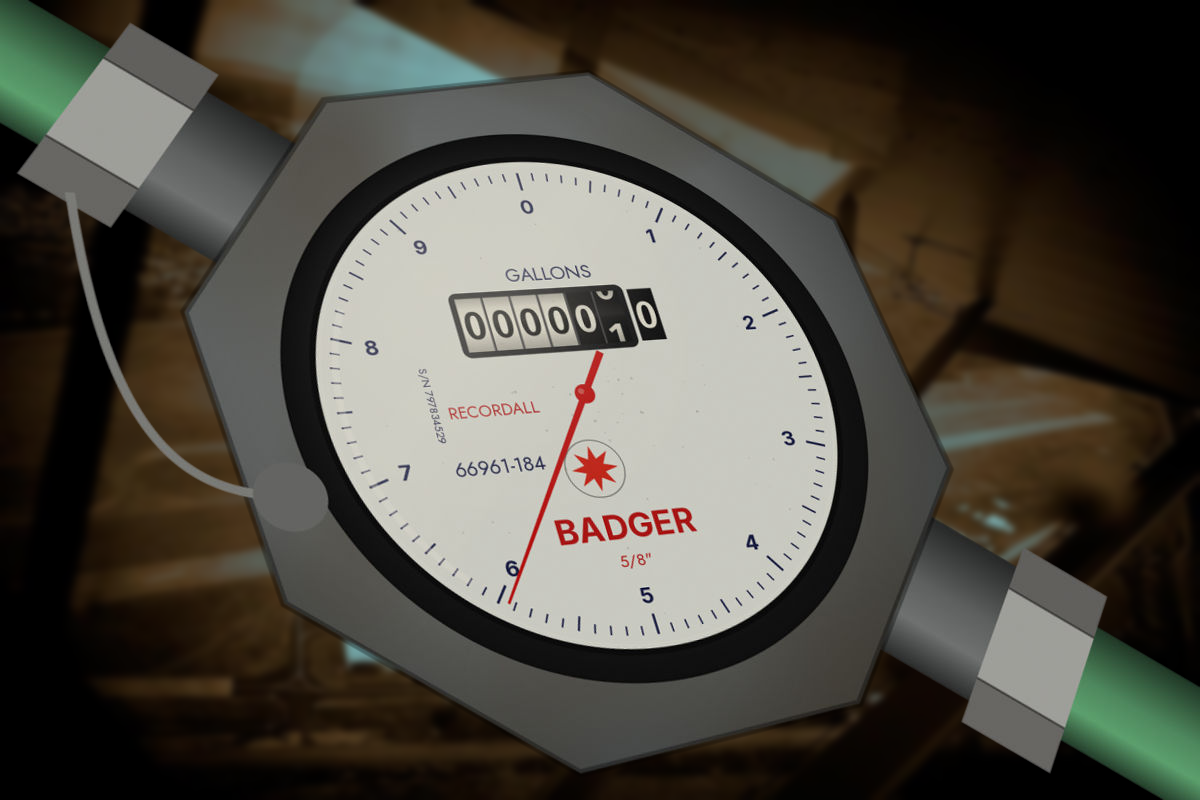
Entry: 5.9; gal
